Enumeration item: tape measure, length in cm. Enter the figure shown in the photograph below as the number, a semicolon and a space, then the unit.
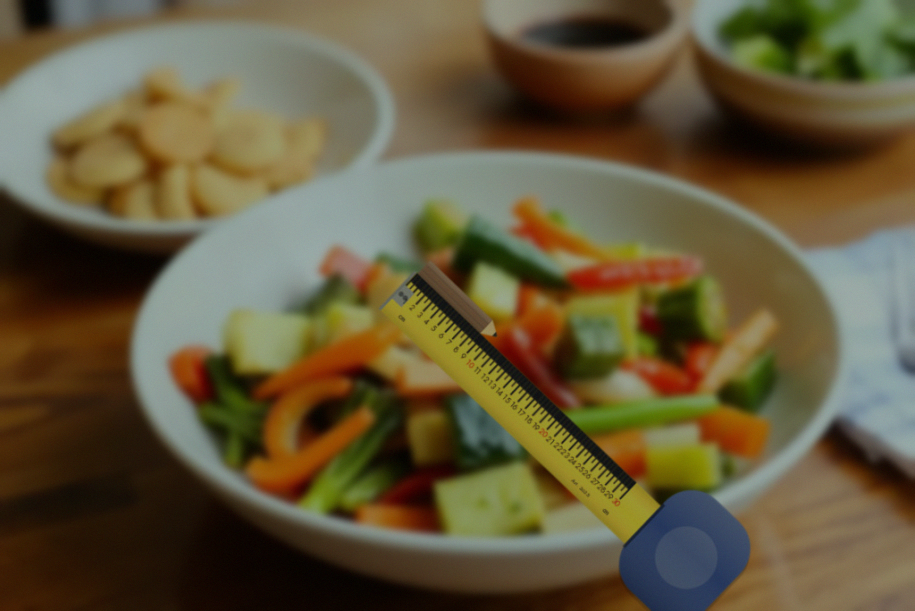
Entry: 10; cm
